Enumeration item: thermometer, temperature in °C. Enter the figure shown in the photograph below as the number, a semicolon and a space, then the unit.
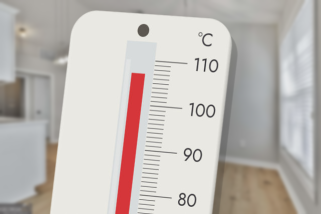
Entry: 107; °C
